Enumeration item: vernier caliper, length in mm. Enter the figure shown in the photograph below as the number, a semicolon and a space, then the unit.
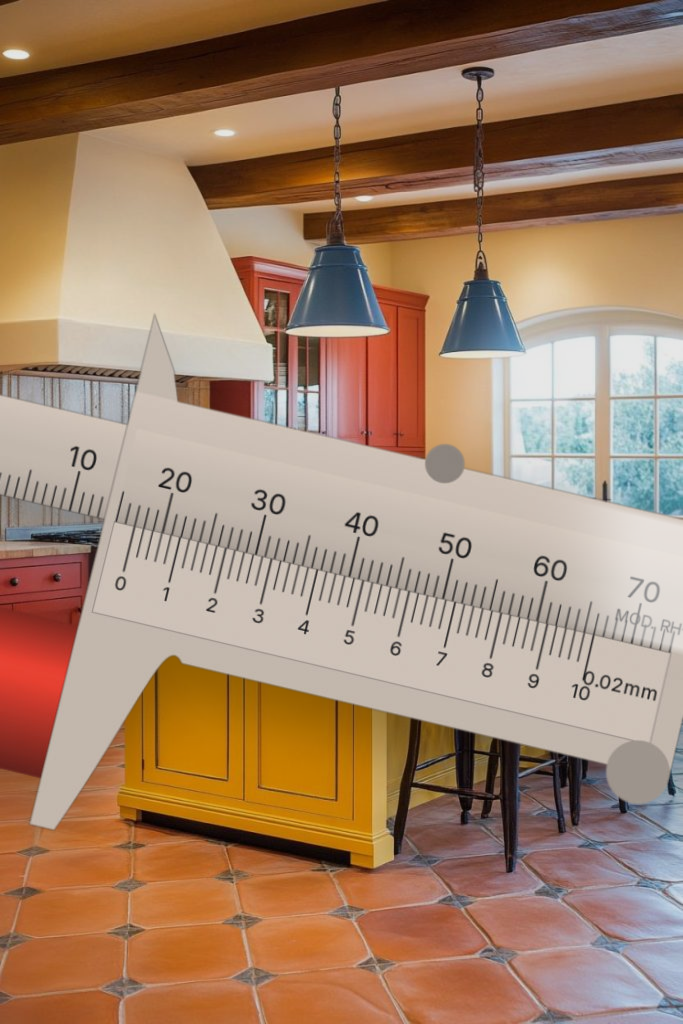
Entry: 17.0; mm
